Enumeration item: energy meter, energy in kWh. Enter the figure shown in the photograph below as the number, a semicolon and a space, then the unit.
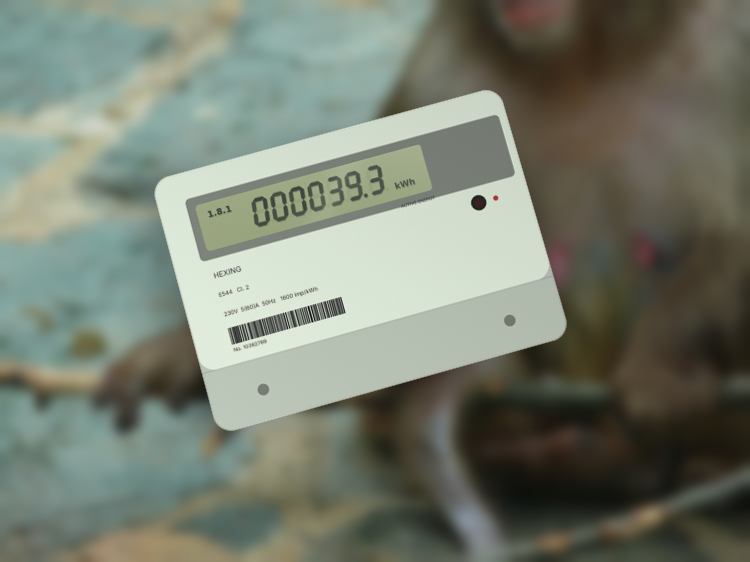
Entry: 39.3; kWh
